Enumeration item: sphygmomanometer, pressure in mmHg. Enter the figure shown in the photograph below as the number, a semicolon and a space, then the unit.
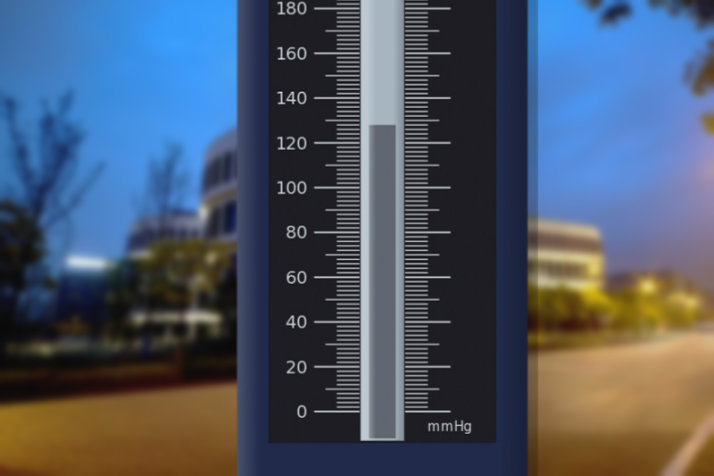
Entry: 128; mmHg
